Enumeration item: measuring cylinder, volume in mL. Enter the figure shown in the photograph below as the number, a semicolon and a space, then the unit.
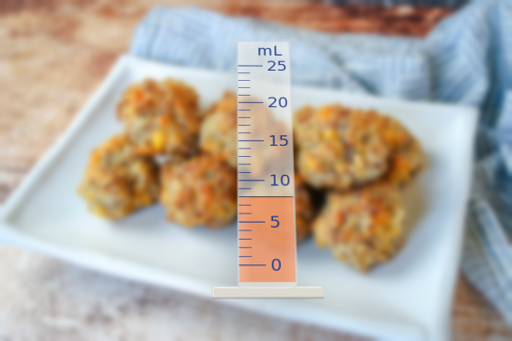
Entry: 8; mL
